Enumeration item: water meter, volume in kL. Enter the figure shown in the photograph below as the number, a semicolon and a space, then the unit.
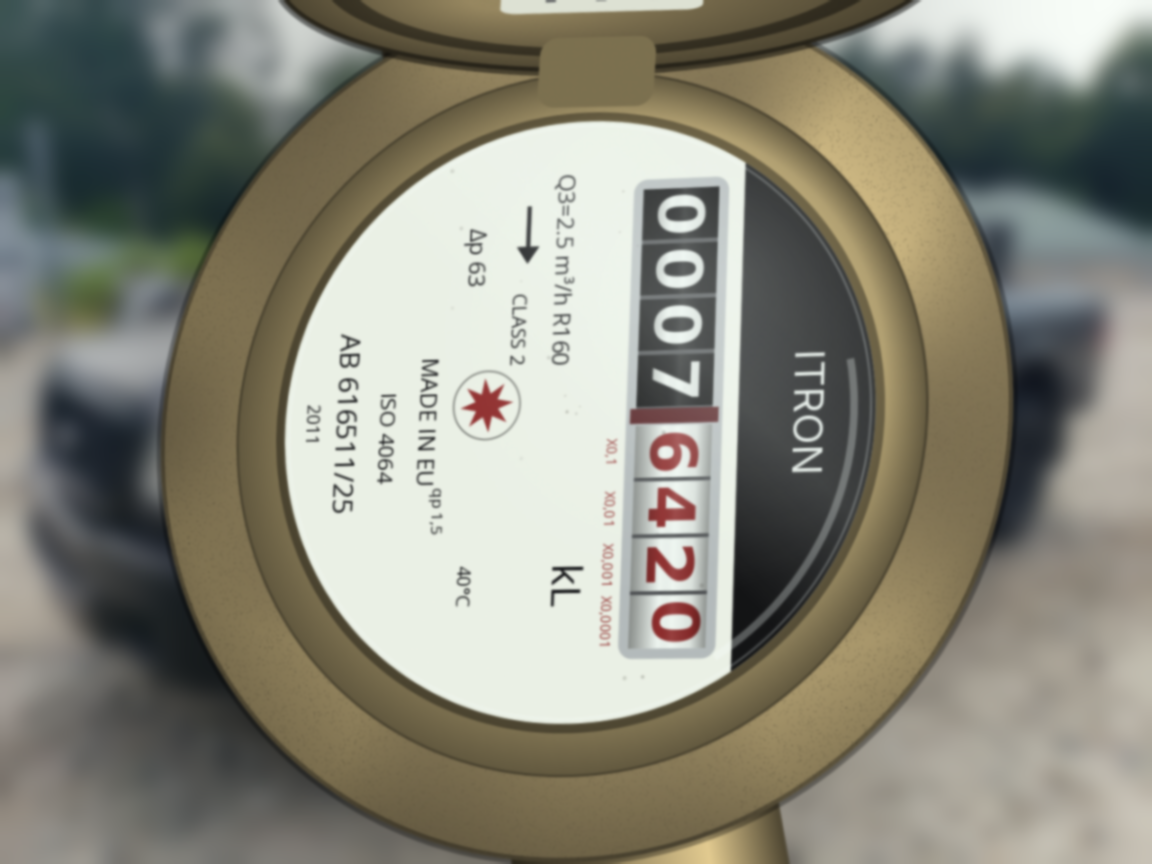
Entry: 7.6420; kL
